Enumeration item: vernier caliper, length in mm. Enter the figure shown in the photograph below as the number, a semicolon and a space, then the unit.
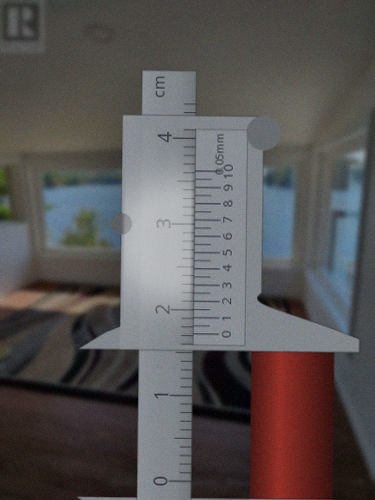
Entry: 17.2; mm
